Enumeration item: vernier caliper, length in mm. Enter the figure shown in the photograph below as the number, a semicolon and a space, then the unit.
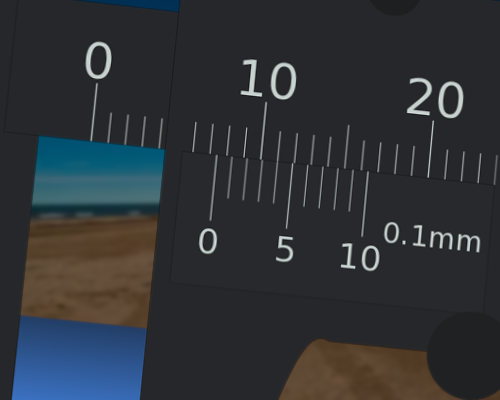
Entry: 7.4; mm
